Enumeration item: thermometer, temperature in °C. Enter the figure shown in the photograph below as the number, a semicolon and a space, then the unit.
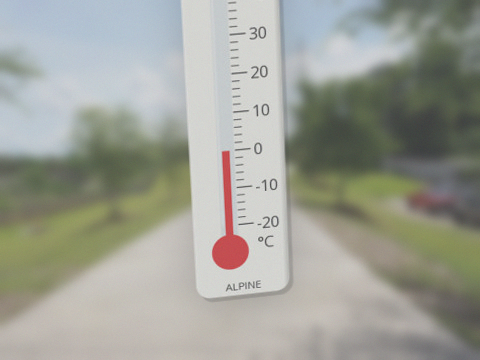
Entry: 0; °C
